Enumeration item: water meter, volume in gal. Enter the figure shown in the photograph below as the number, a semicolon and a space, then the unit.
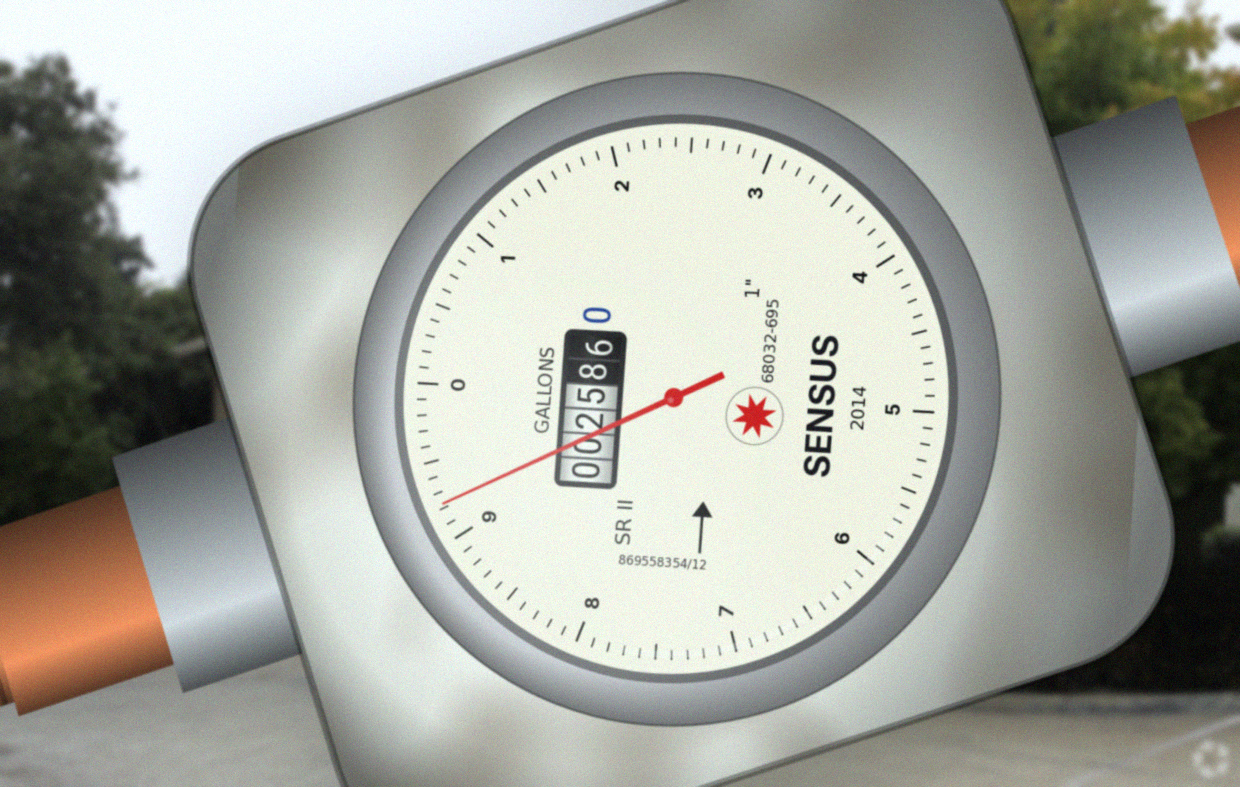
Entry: 25859.2; gal
